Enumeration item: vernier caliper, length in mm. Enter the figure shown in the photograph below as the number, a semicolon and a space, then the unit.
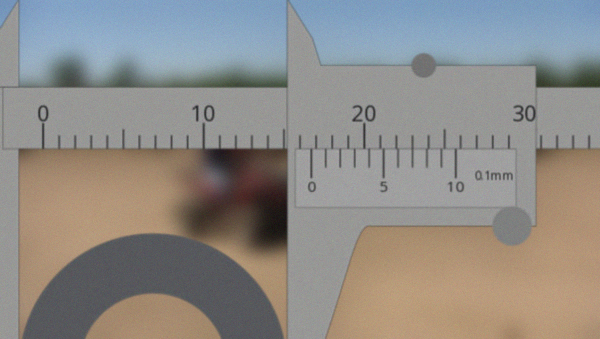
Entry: 16.7; mm
